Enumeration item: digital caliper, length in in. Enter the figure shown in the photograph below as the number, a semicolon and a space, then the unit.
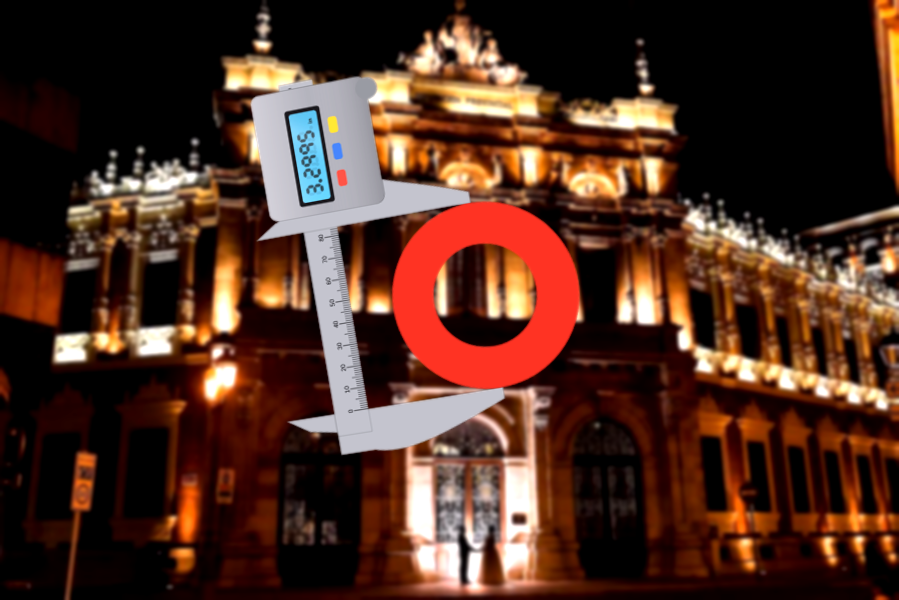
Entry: 3.2995; in
